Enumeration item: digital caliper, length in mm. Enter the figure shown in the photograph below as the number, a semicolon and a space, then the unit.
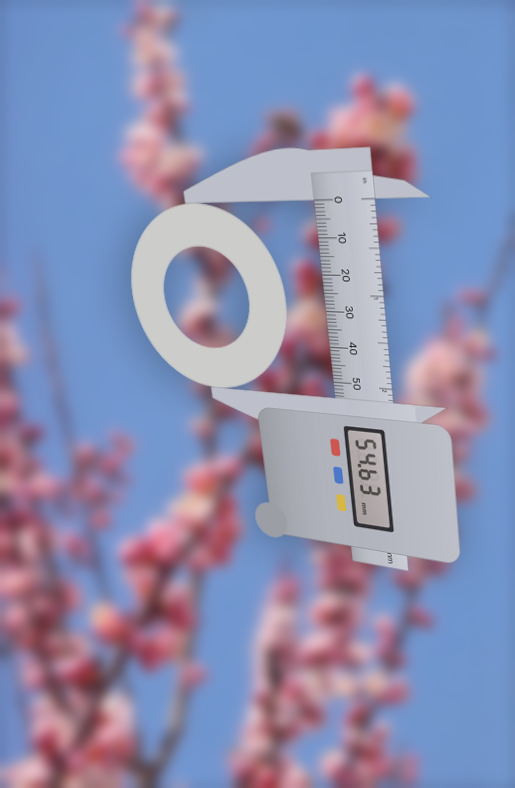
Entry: 54.63; mm
